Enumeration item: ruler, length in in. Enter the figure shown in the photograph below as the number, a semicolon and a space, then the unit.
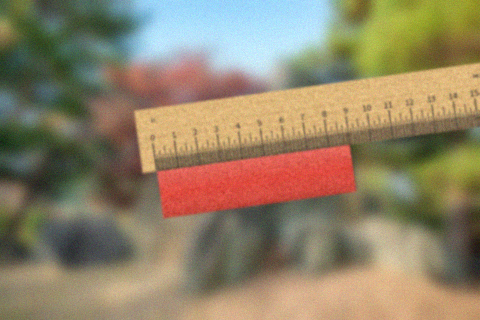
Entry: 9; in
